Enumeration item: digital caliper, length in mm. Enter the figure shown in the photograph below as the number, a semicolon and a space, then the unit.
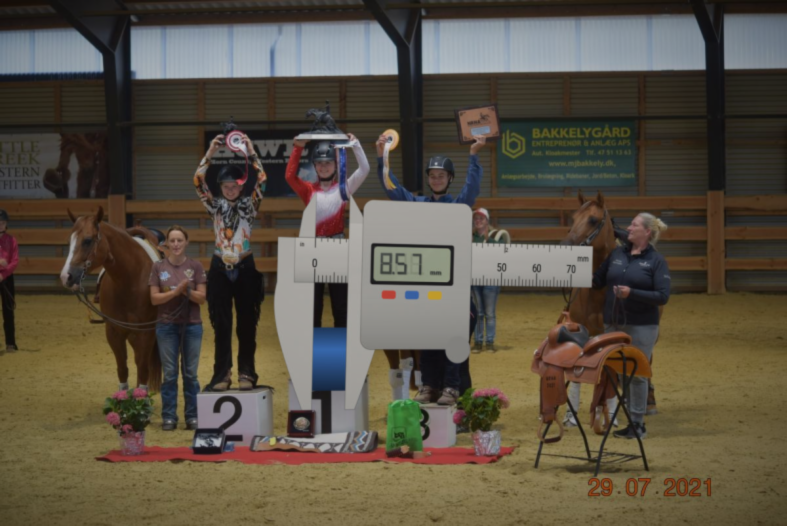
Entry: 8.57; mm
